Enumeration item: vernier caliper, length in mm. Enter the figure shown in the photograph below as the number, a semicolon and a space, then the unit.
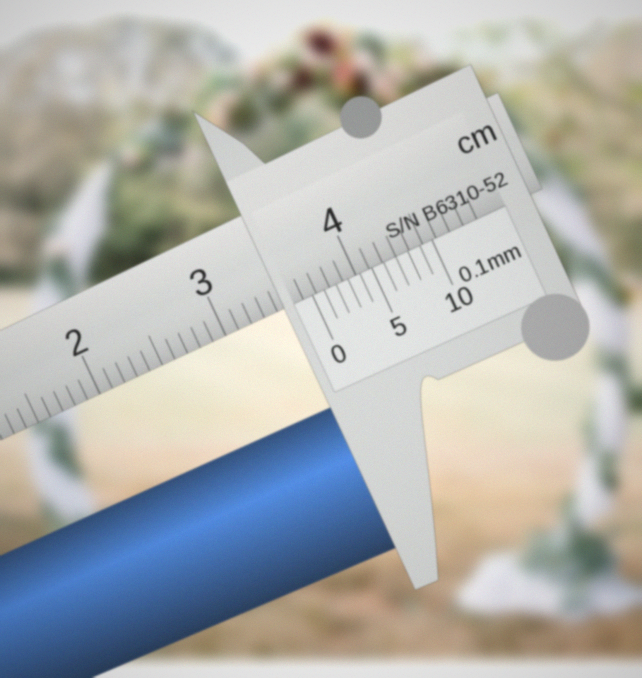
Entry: 36.7; mm
